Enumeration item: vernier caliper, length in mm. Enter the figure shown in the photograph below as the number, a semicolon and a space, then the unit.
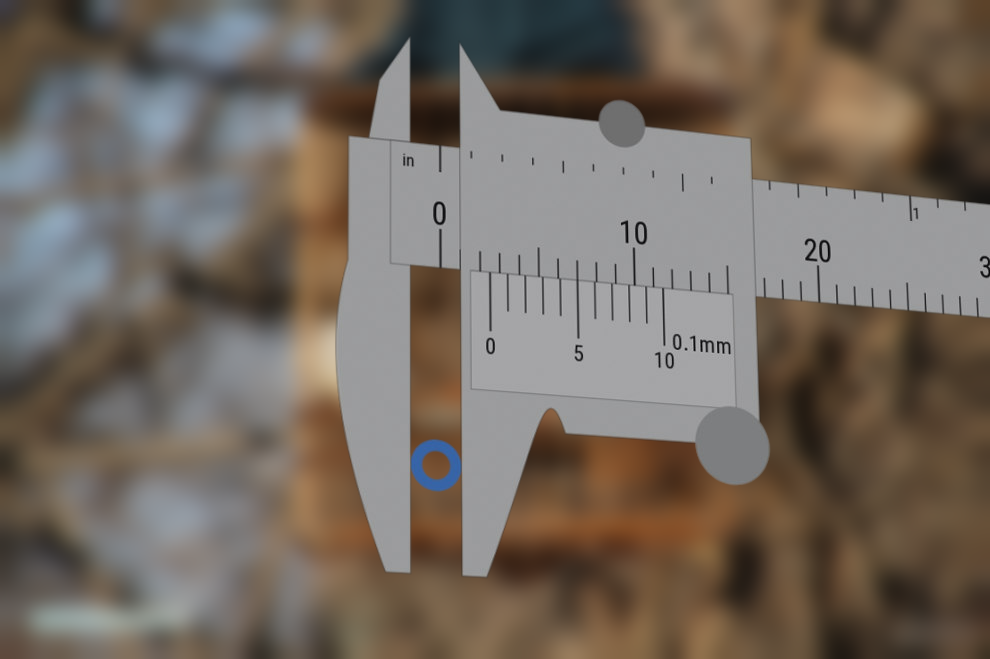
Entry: 2.5; mm
